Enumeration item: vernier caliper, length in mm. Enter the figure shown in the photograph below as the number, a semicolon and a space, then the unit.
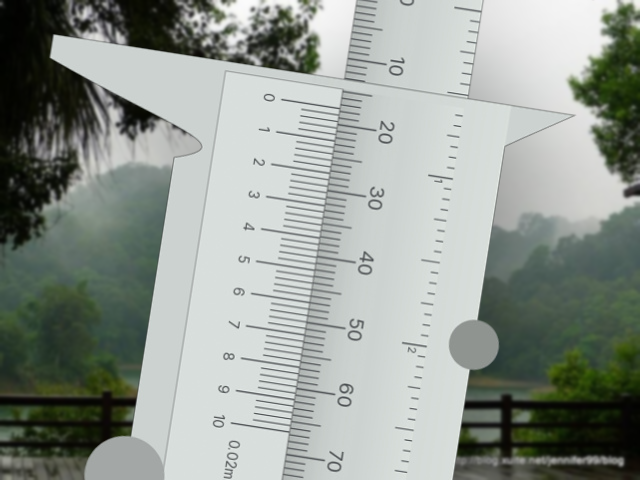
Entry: 17.6; mm
